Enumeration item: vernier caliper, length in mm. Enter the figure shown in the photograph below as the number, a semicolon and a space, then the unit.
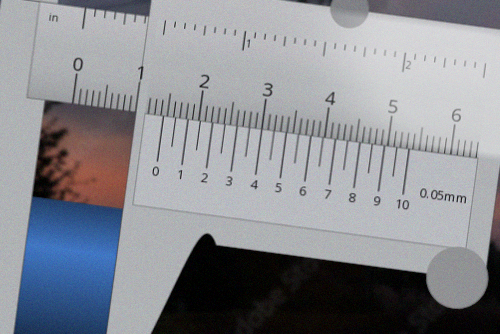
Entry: 14.4; mm
